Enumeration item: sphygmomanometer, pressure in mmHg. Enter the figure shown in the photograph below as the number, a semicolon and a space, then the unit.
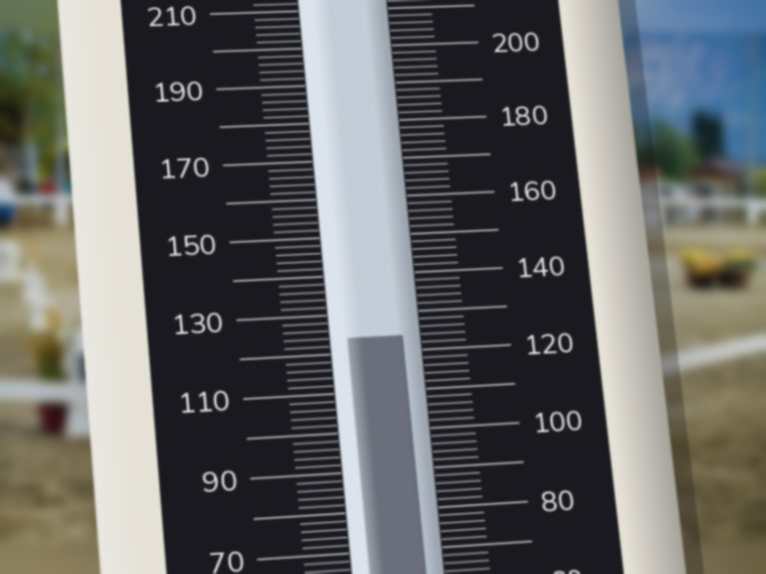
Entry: 124; mmHg
